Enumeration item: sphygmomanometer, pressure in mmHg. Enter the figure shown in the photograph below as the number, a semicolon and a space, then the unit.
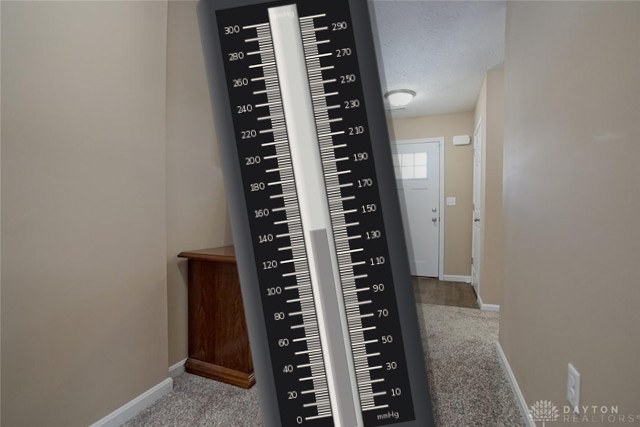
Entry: 140; mmHg
